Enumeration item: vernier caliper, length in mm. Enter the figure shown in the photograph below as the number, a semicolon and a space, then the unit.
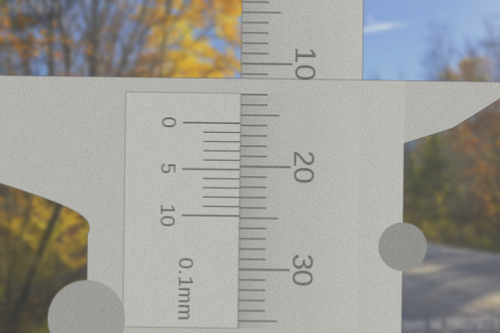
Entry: 15.8; mm
